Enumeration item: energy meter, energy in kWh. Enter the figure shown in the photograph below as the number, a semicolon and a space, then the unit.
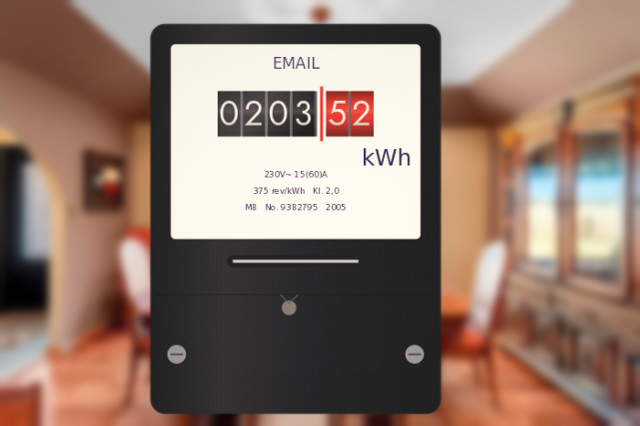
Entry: 203.52; kWh
